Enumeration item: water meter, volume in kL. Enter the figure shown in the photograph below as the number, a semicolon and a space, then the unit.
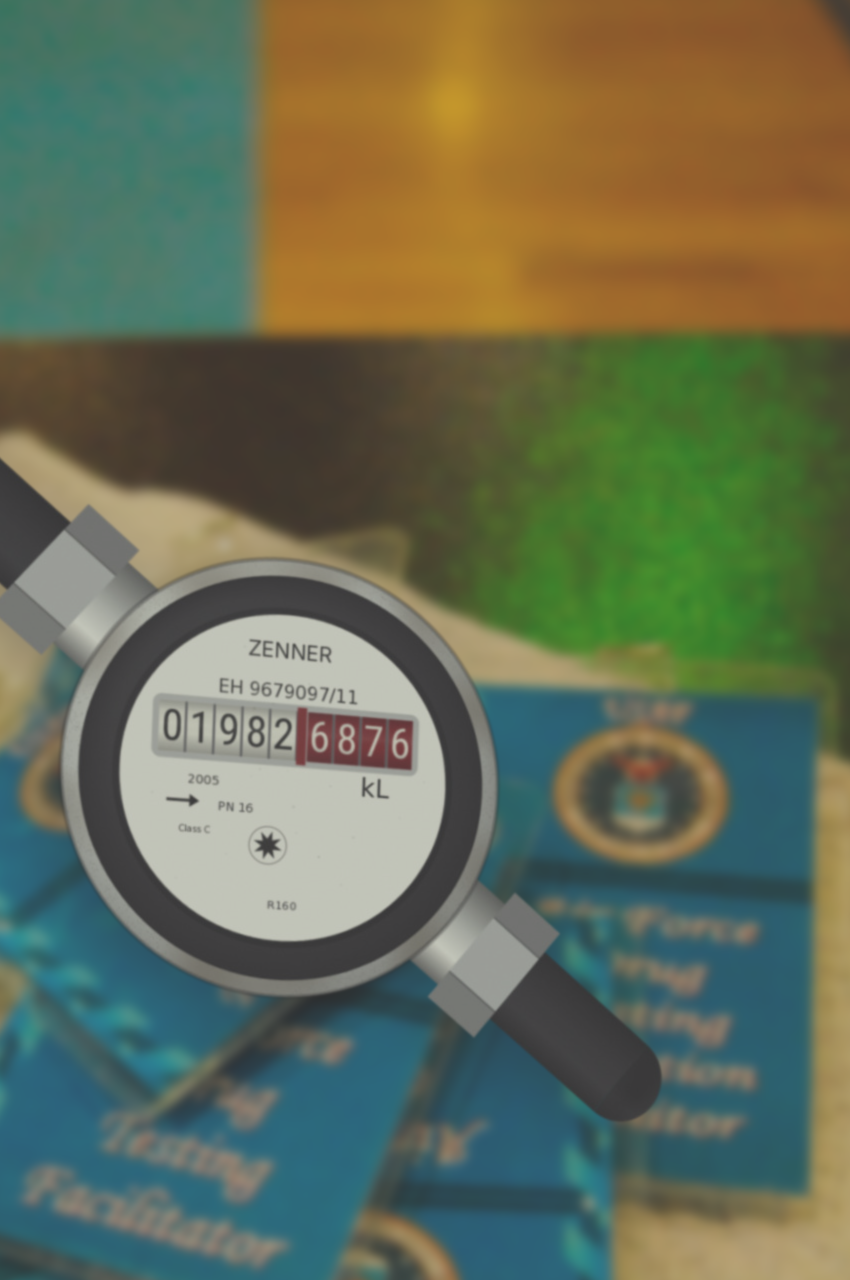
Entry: 1982.6876; kL
